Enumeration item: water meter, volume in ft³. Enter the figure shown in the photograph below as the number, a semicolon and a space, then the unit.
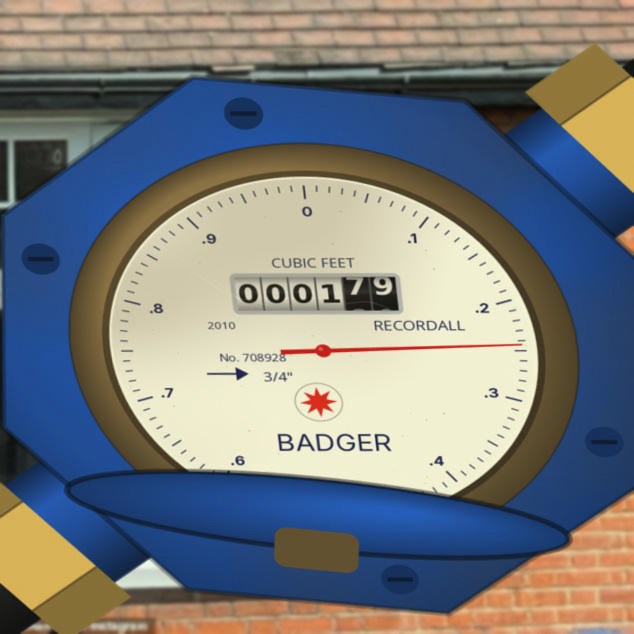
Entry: 179.24; ft³
